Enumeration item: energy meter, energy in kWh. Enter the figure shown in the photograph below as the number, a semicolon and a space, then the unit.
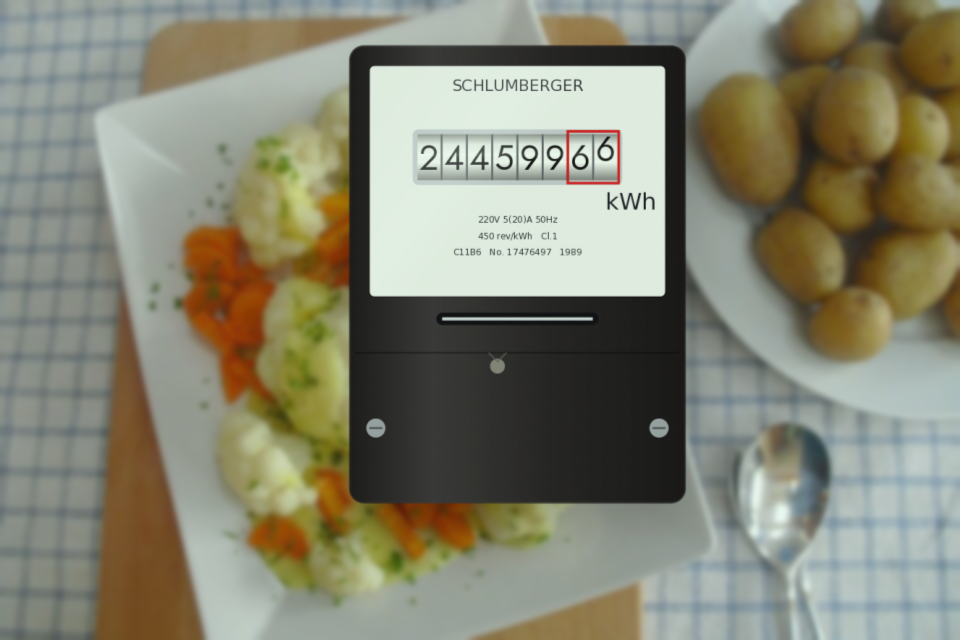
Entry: 244599.66; kWh
